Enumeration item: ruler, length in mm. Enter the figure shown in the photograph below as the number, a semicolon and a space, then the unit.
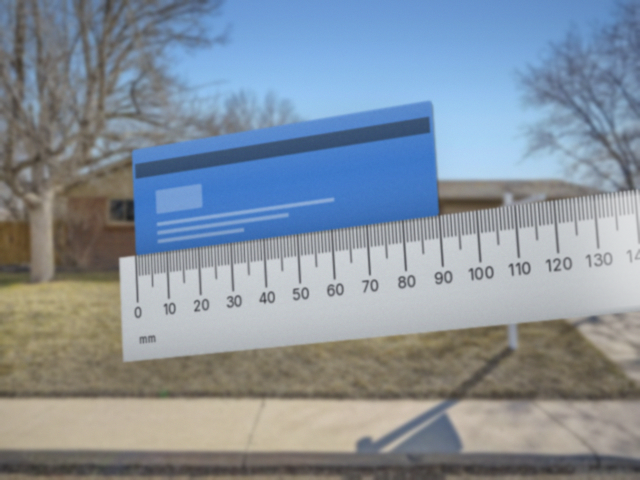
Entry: 90; mm
